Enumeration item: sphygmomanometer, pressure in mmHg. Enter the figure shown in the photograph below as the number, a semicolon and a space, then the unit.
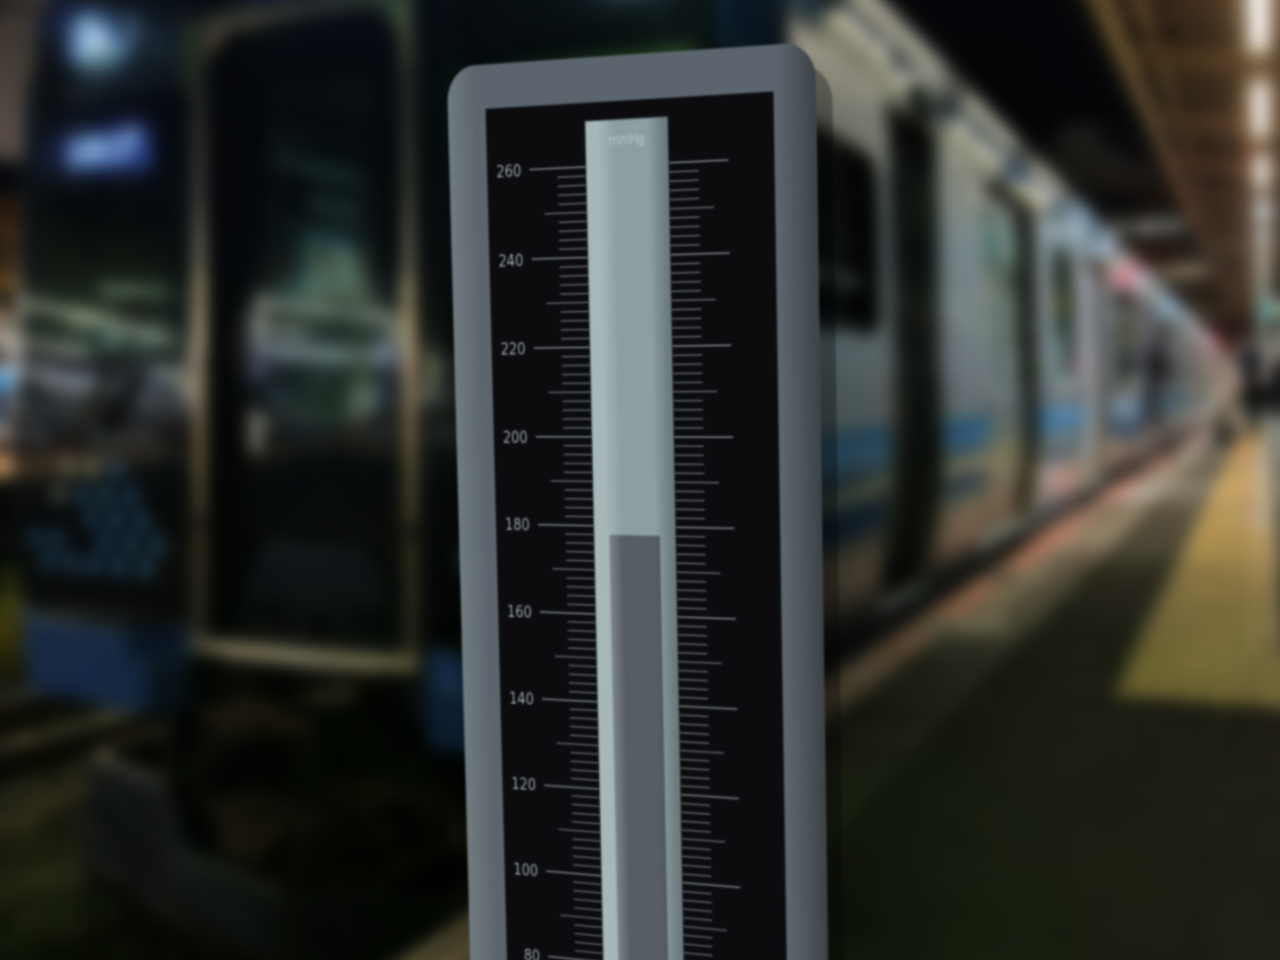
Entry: 178; mmHg
